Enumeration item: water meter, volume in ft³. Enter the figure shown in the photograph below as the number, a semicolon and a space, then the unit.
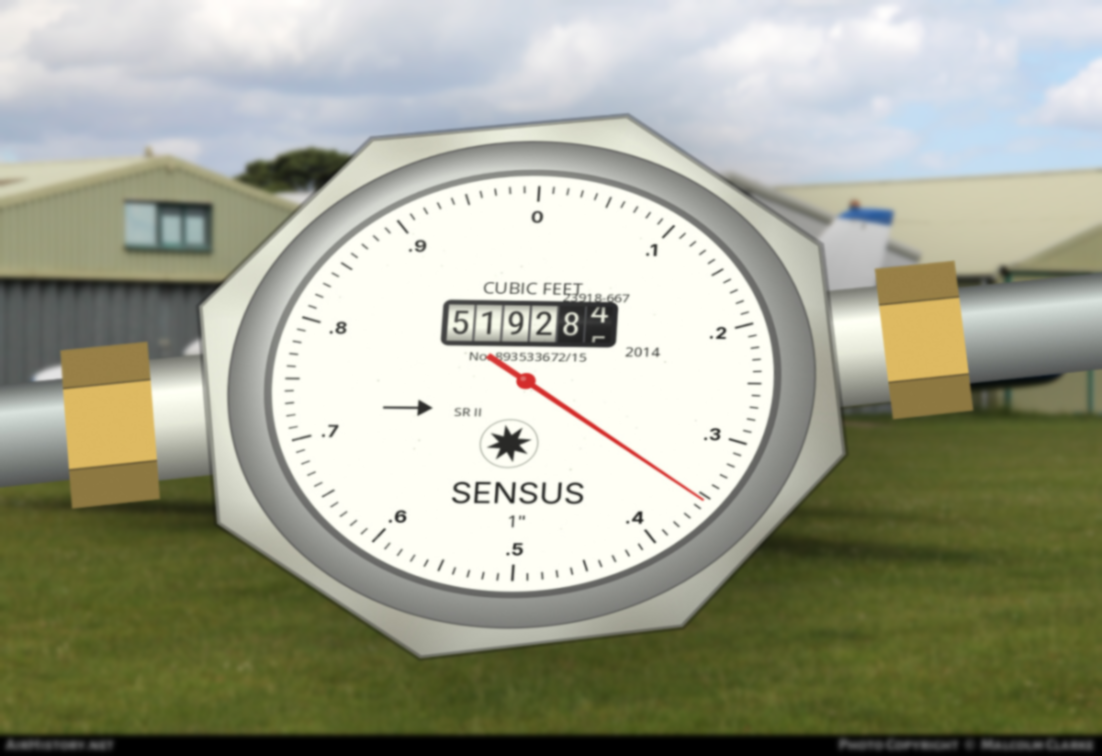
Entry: 519284.35; ft³
